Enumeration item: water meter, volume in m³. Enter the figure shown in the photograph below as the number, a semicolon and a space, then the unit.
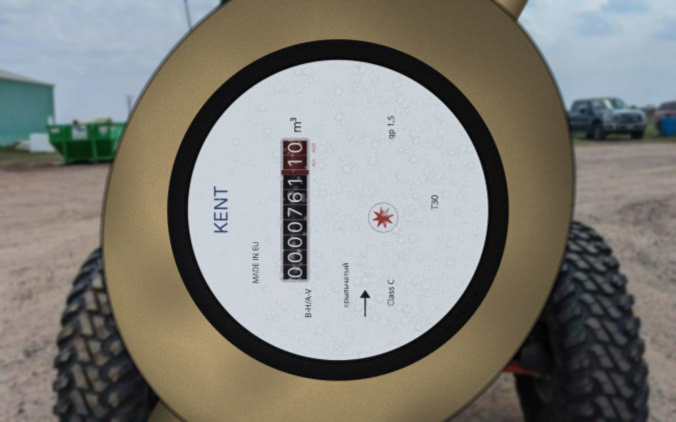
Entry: 761.10; m³
